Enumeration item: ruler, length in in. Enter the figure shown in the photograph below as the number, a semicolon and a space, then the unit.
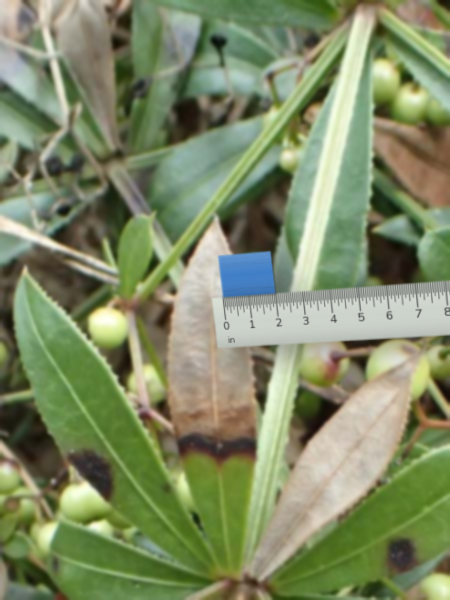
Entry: 2; in
